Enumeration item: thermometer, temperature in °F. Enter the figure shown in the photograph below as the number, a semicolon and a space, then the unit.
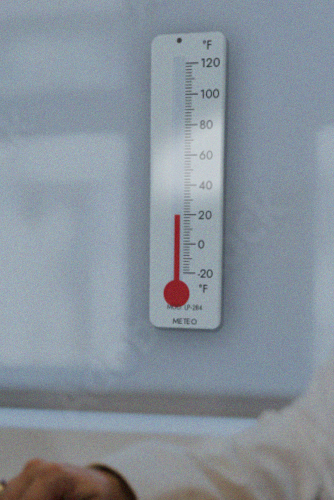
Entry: 20; °F
